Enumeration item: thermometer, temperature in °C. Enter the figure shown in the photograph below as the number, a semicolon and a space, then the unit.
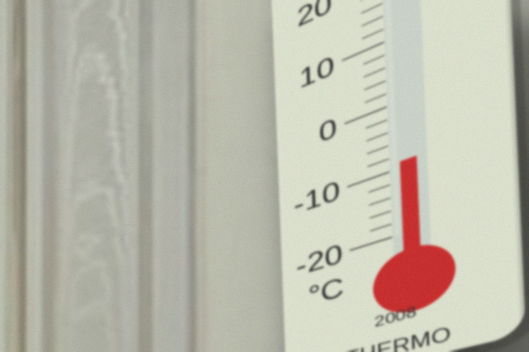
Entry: -9; °C
